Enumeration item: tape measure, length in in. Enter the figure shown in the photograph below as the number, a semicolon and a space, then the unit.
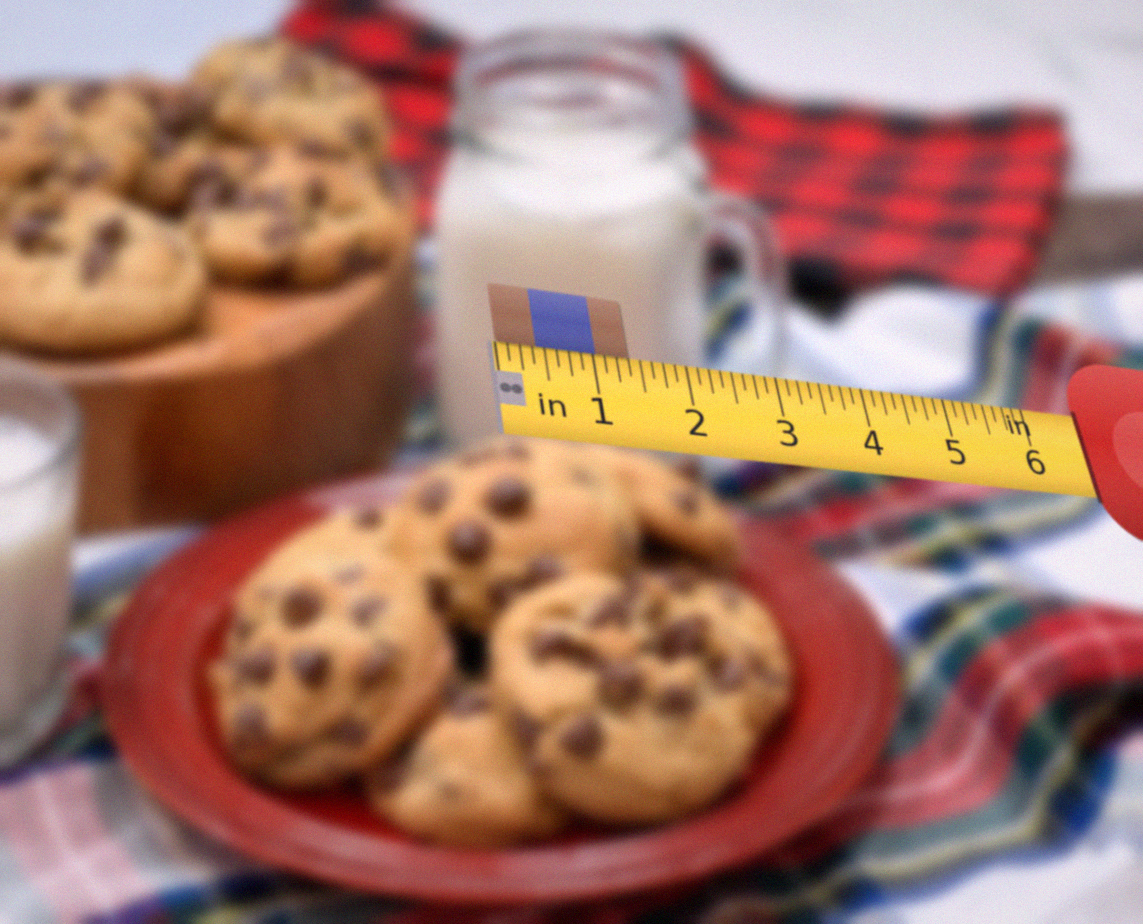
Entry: 1.375; in
